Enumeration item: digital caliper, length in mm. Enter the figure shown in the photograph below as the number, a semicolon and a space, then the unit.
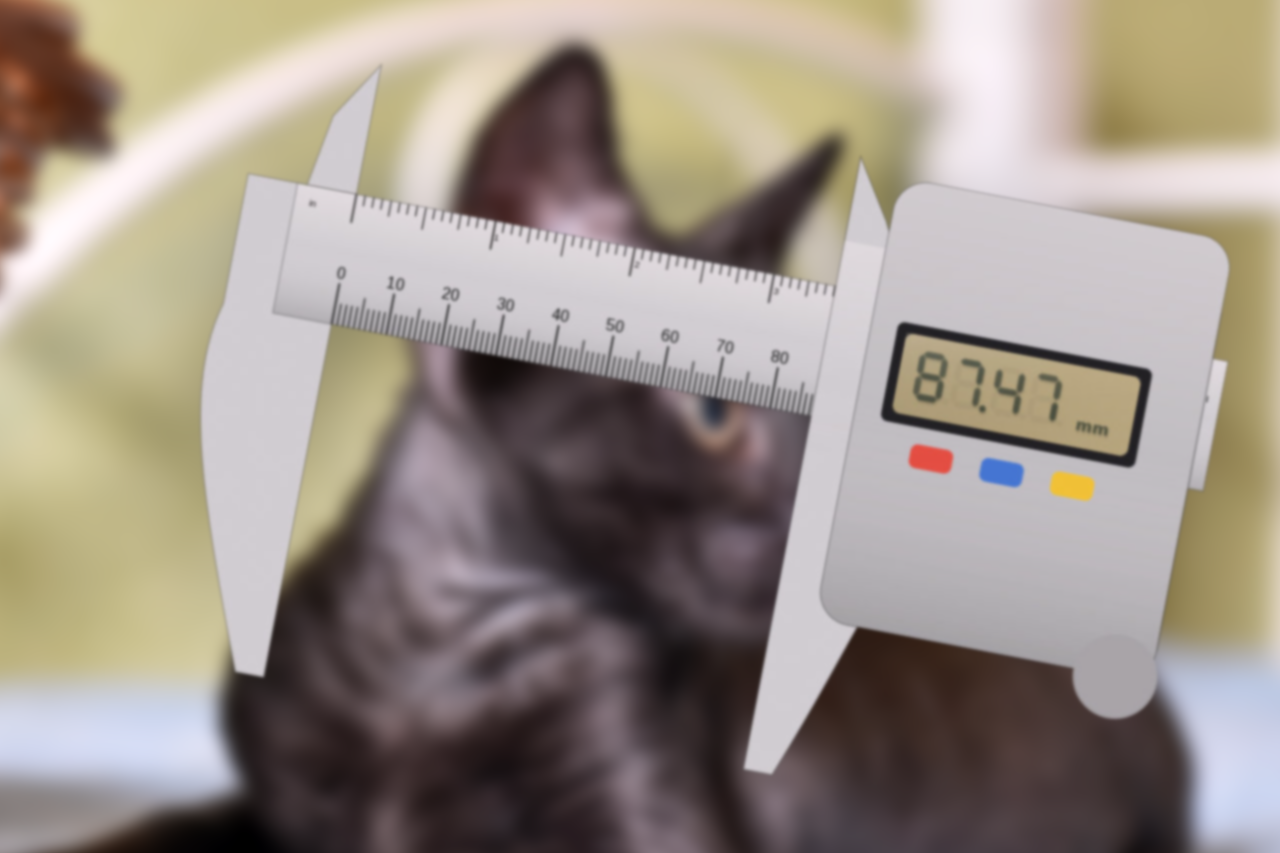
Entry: 87.47; mm
